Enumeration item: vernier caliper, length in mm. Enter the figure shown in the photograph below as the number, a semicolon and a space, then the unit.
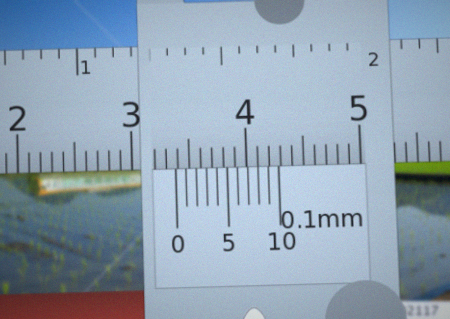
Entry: 33.8; mm
